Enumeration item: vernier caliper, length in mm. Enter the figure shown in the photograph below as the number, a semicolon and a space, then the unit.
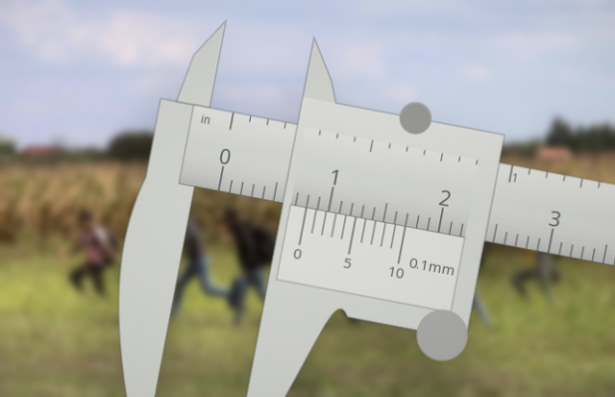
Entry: 8.0; mm
